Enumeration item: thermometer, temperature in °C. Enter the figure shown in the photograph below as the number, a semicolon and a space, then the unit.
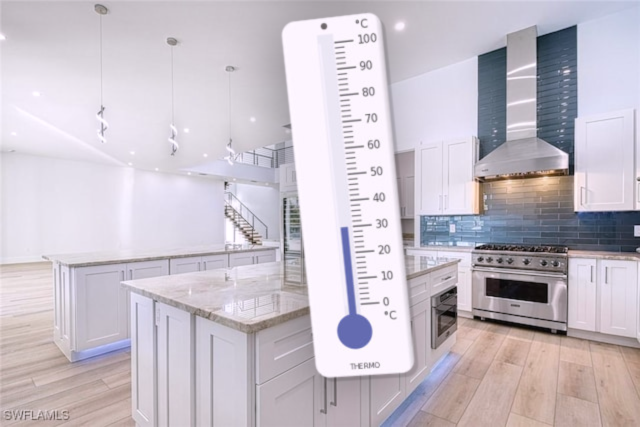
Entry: 30; °C
